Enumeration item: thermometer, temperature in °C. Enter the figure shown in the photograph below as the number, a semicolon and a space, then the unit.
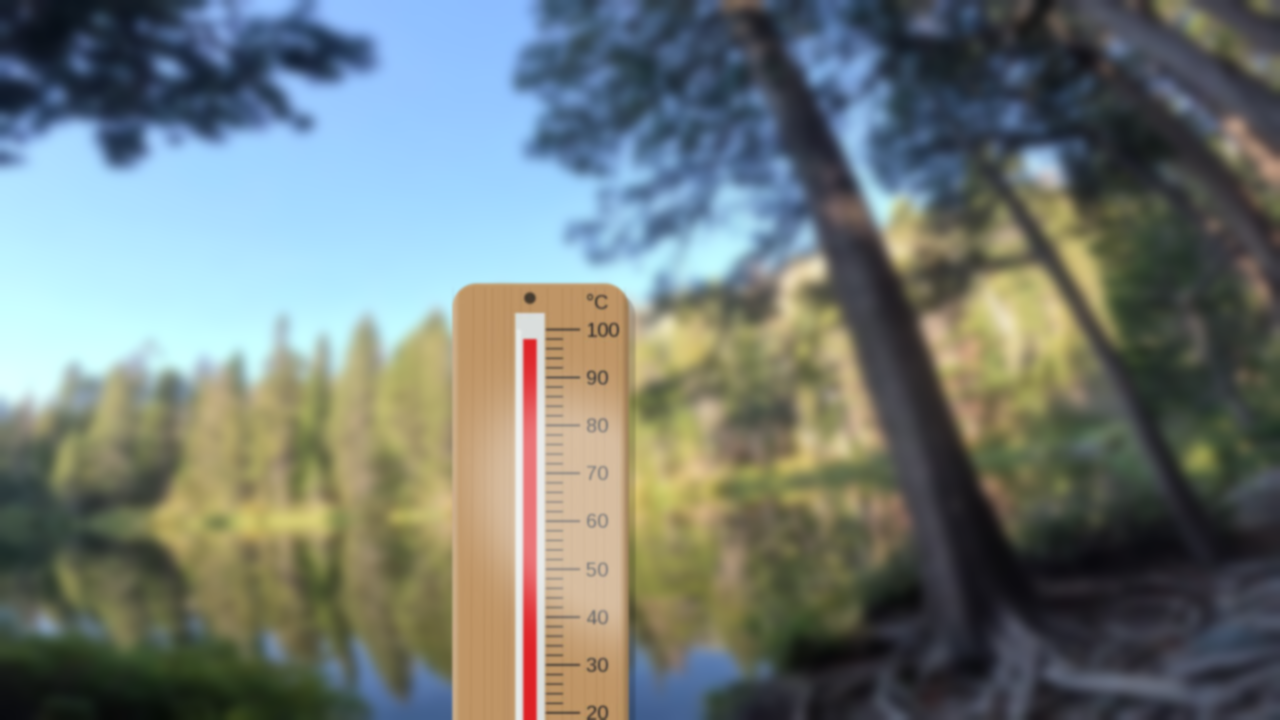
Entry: 98; °C
